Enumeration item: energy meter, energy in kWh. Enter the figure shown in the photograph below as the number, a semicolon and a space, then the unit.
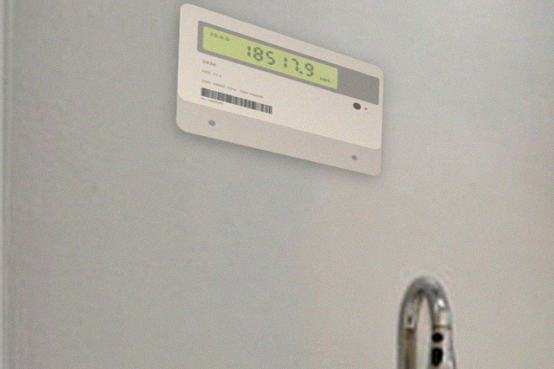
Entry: 18517.9; kWh
